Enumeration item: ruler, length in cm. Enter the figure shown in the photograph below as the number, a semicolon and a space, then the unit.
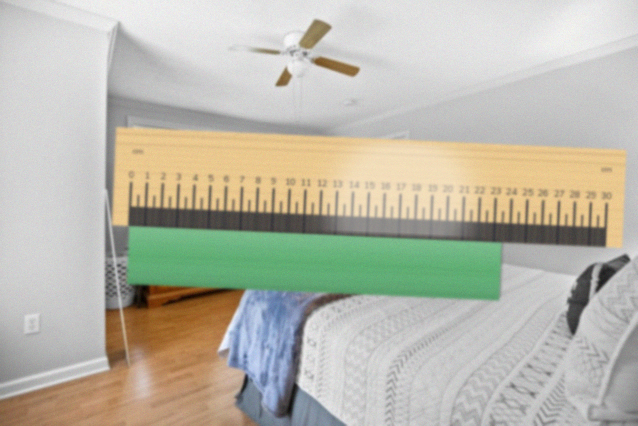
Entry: 23.5; cm
